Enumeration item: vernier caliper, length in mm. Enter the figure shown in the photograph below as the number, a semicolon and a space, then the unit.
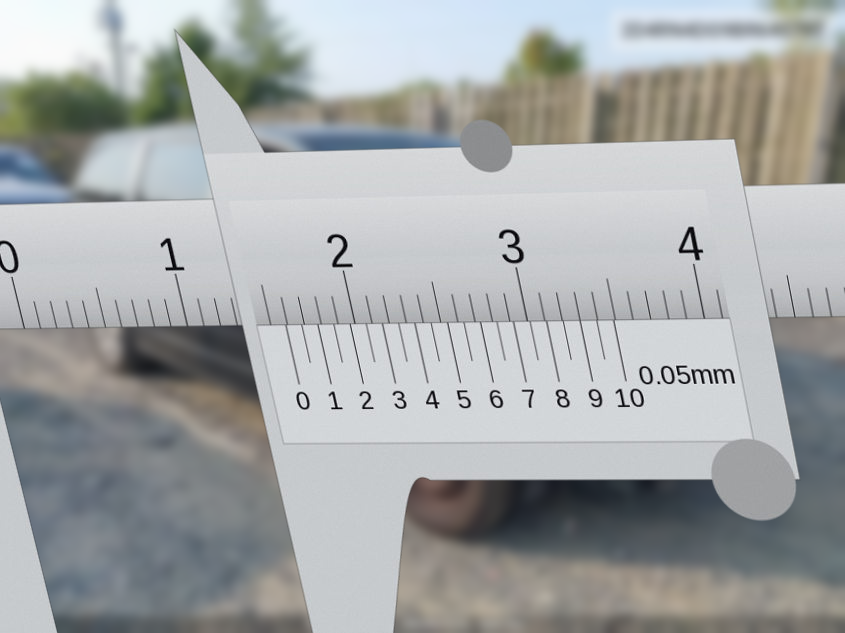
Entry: 15.9; mm
